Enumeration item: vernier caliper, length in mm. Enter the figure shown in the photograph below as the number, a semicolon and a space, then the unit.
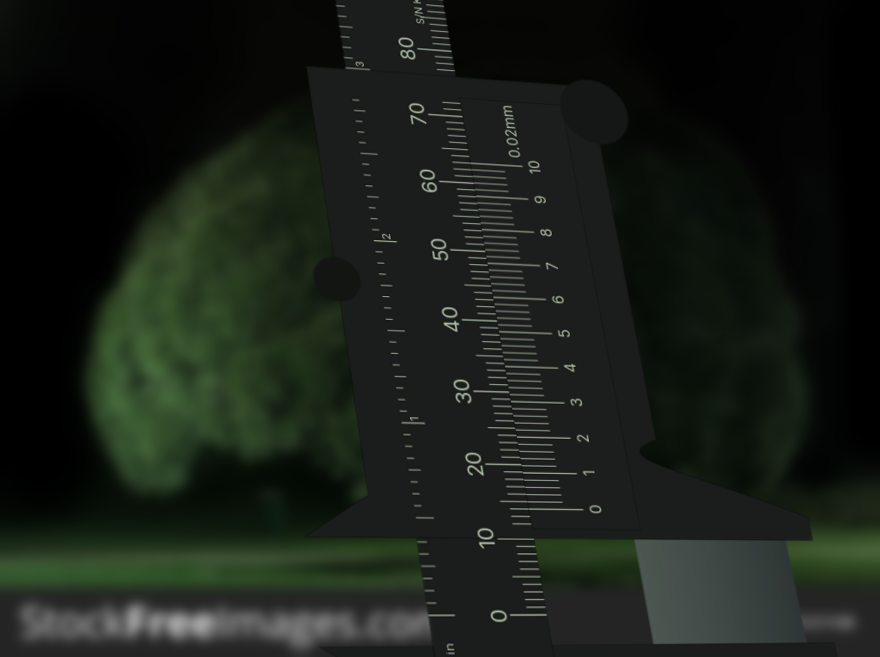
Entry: 14.0; mm
